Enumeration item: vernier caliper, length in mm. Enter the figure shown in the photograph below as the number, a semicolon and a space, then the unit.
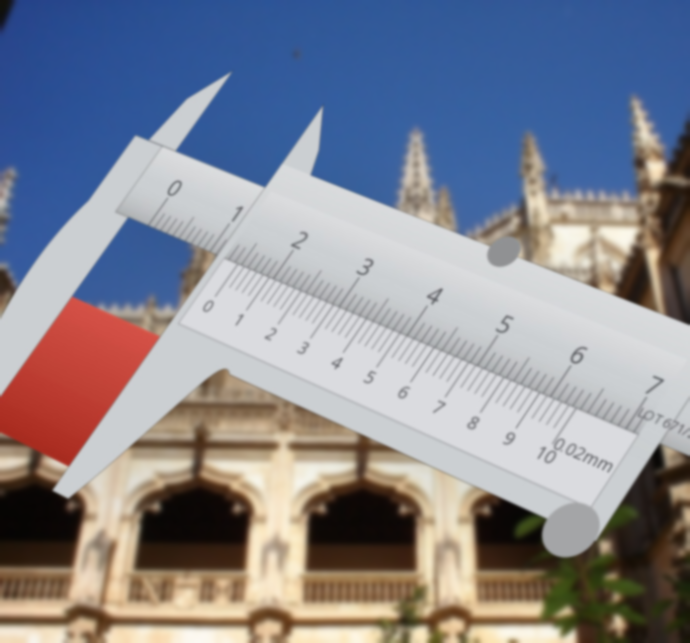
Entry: 14.5; mm
